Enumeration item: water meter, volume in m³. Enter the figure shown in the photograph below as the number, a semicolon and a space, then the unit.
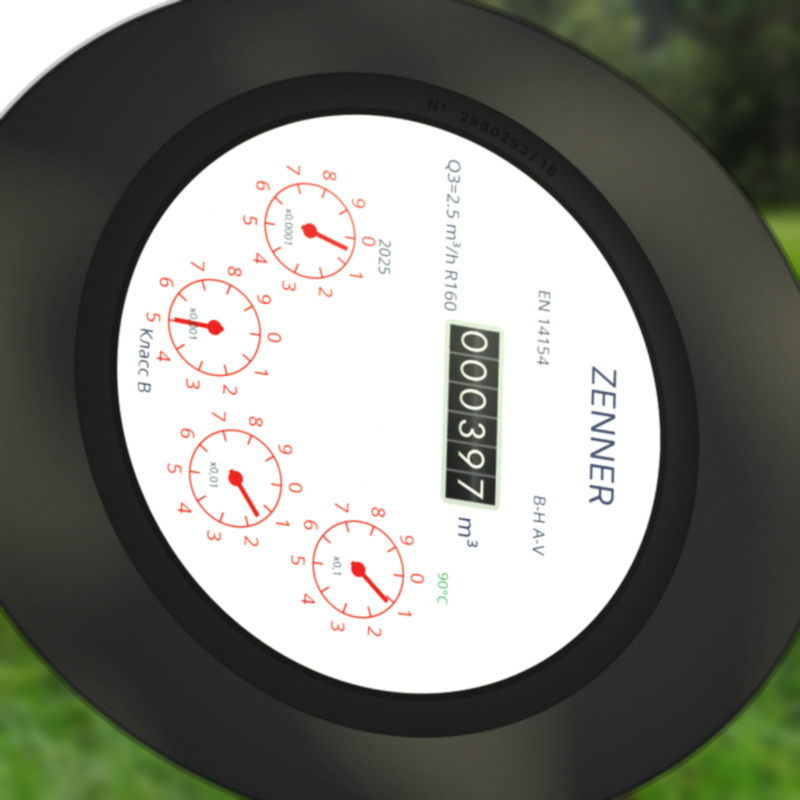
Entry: 397.1150; m³
